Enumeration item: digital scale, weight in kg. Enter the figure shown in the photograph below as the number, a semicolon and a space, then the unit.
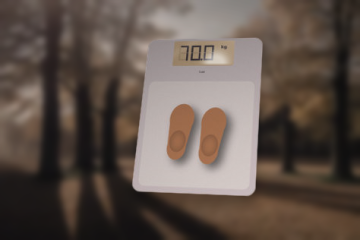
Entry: 70.0; kg
